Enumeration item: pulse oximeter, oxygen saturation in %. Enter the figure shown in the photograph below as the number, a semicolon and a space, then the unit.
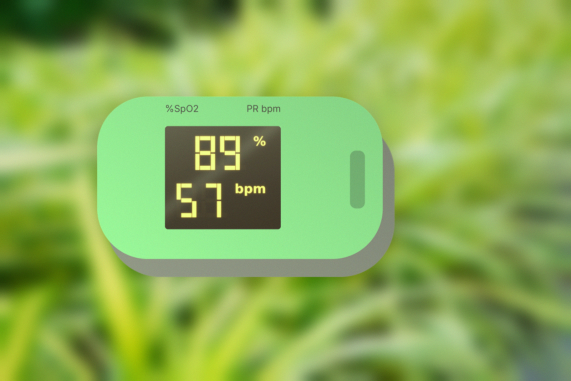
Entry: 89; %
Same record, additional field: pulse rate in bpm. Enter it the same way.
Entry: 57; bpm
